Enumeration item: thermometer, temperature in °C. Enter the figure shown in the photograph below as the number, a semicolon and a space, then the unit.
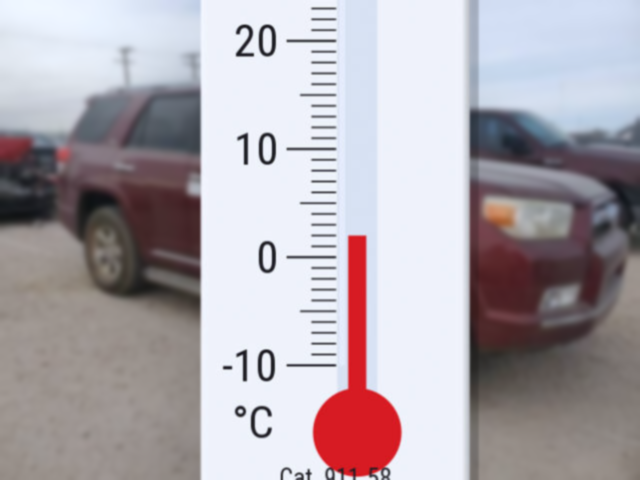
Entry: 2; °C
